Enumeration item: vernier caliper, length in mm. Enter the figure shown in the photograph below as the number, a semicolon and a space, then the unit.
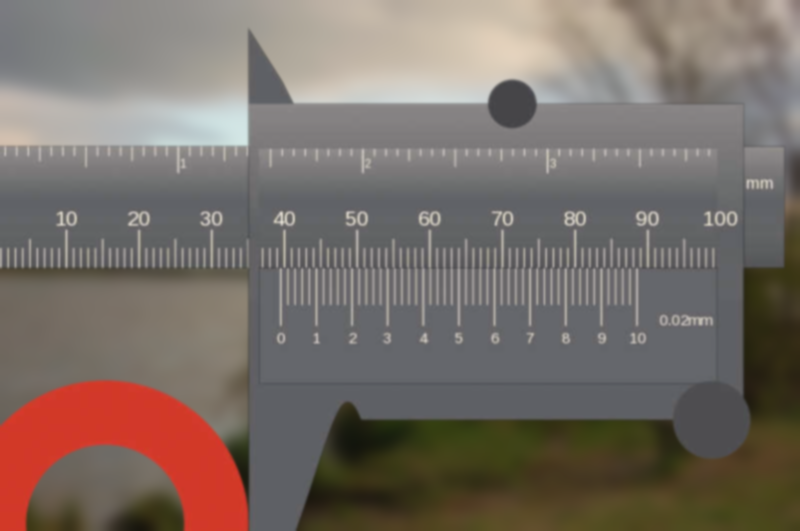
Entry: 39.5; mm
